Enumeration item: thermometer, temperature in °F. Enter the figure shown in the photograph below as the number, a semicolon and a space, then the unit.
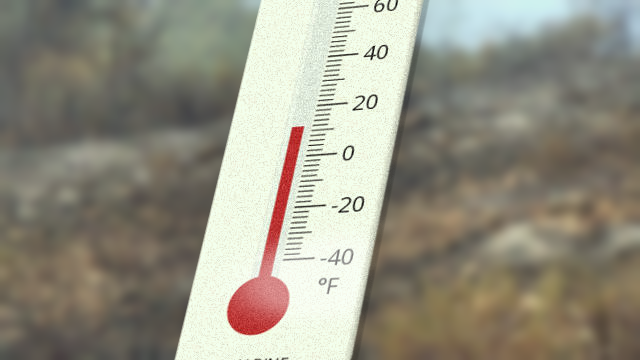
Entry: 12; °F
